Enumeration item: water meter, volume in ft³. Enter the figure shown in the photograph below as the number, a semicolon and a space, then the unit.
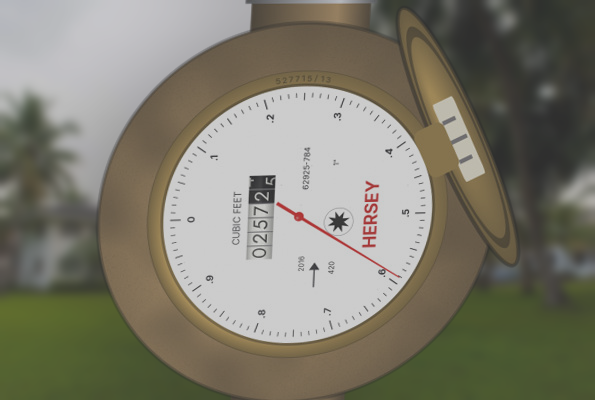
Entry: 25724.59; ft³
